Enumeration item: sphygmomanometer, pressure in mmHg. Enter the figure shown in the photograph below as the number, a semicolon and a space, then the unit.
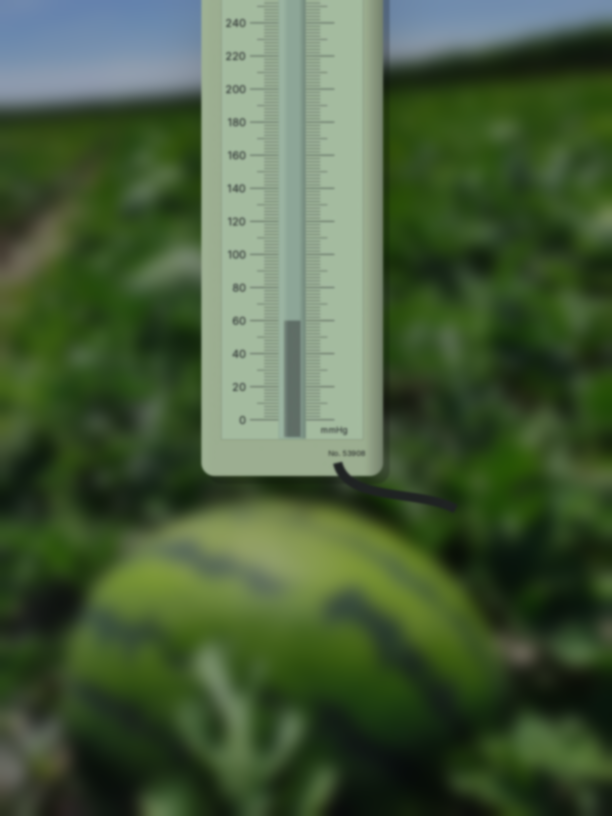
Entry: 60; mmHg
